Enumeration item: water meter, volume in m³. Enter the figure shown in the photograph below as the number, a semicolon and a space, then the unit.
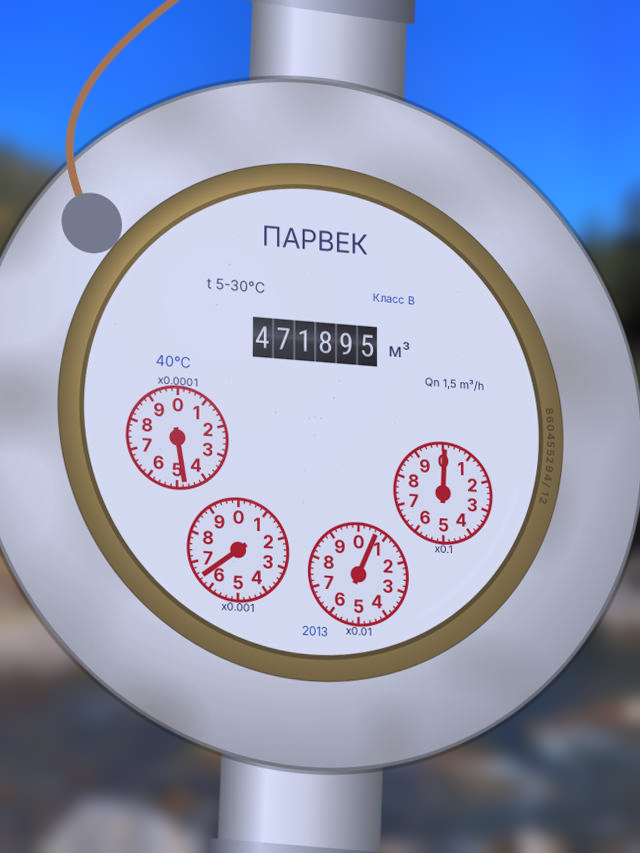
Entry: 471895.0064; m³
